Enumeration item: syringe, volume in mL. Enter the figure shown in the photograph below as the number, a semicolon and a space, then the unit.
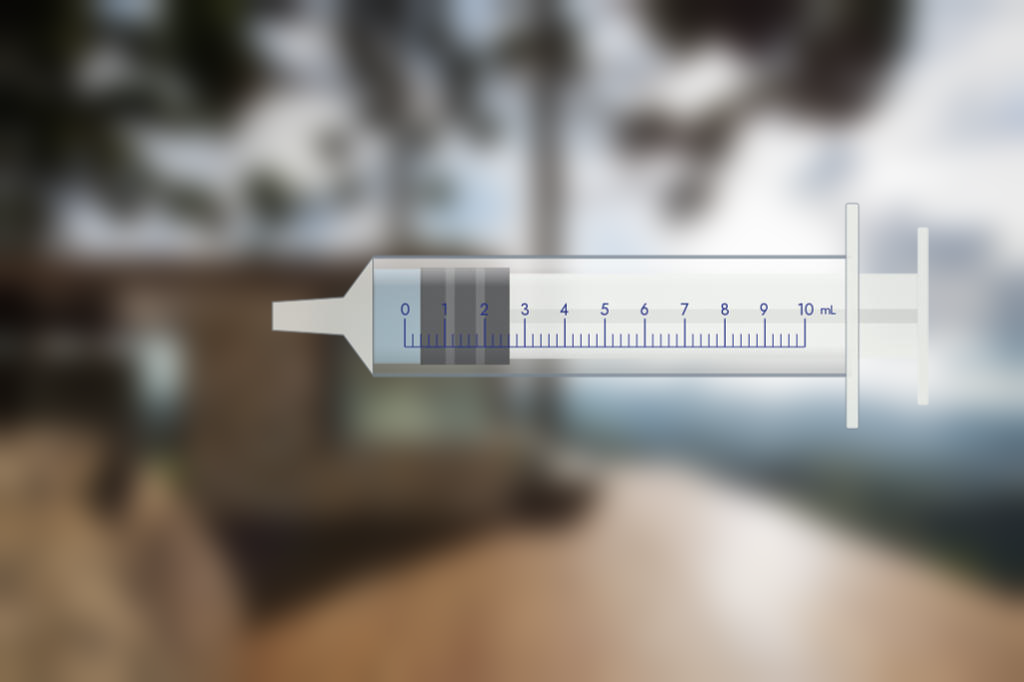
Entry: 0.4; mL
